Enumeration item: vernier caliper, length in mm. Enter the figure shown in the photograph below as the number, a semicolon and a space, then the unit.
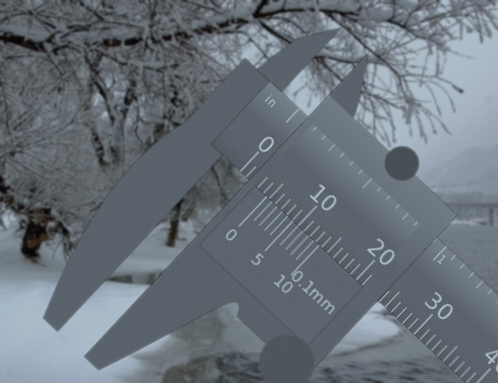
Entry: 4.6; mm
